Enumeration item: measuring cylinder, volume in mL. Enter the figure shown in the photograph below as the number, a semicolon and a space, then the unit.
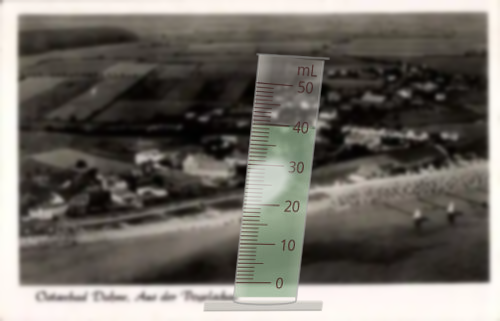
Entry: 40; mL
